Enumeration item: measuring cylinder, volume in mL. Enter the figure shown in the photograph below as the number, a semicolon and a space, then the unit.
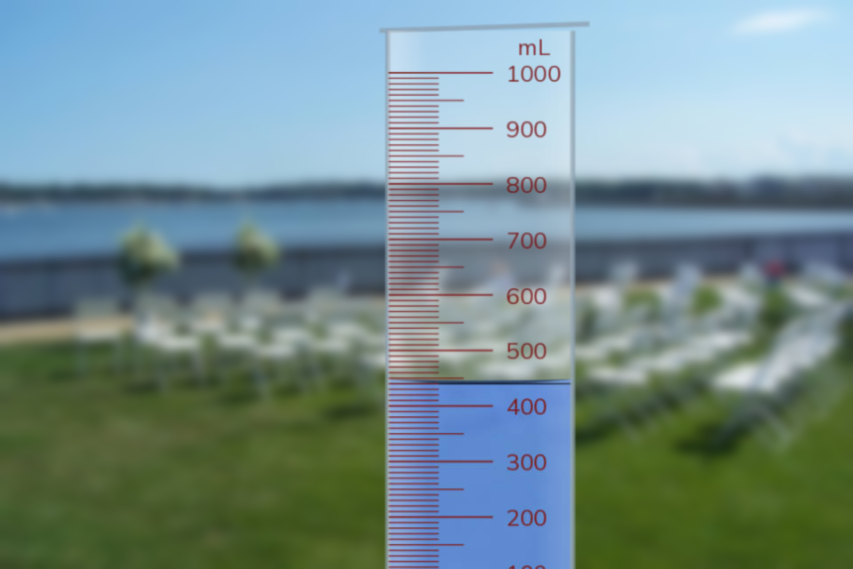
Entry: 440; mL
